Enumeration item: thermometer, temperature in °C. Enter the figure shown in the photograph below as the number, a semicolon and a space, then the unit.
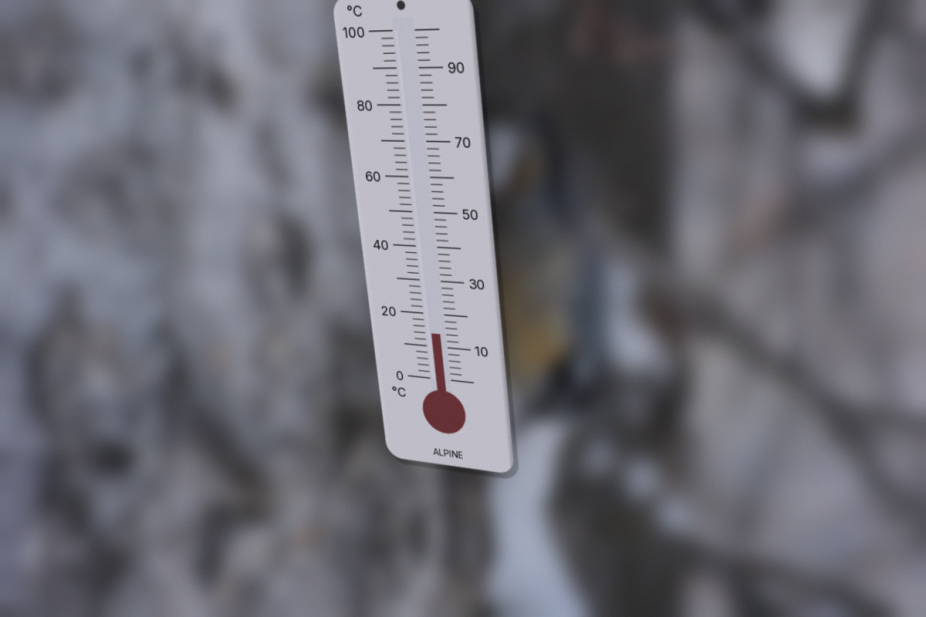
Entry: 14; °C
